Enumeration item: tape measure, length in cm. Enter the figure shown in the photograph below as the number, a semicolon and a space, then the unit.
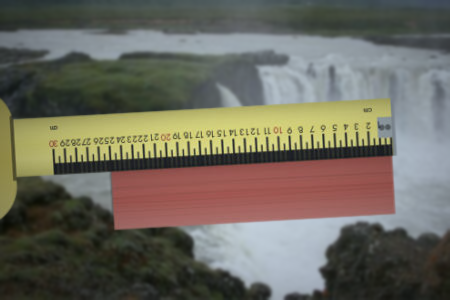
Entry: 25; cm
